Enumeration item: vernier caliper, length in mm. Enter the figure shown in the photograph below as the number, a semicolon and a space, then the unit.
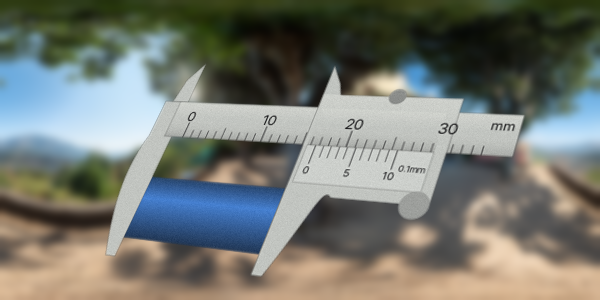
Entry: 16.6; mm
